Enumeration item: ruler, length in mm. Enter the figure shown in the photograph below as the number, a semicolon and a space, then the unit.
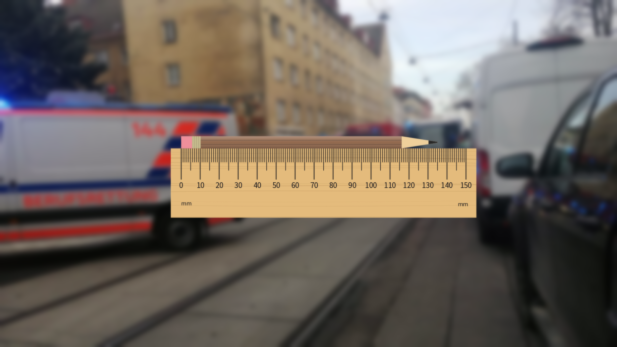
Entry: 135; mm
